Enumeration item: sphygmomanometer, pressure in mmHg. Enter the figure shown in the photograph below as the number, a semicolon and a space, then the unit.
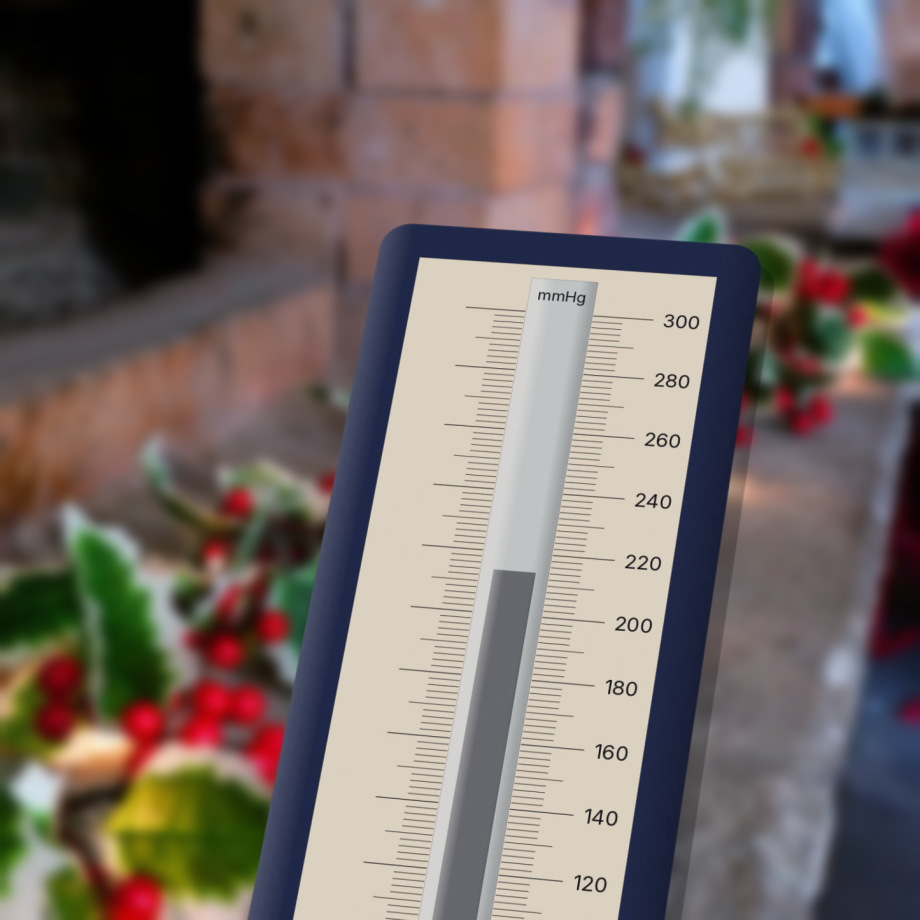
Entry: 214; mmHg
